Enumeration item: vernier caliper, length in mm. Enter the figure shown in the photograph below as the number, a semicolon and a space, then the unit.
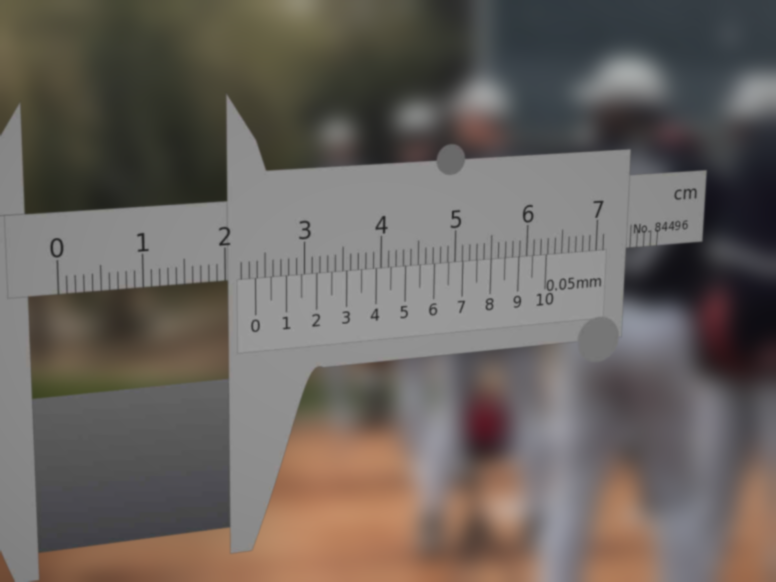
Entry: 23.8; mm
